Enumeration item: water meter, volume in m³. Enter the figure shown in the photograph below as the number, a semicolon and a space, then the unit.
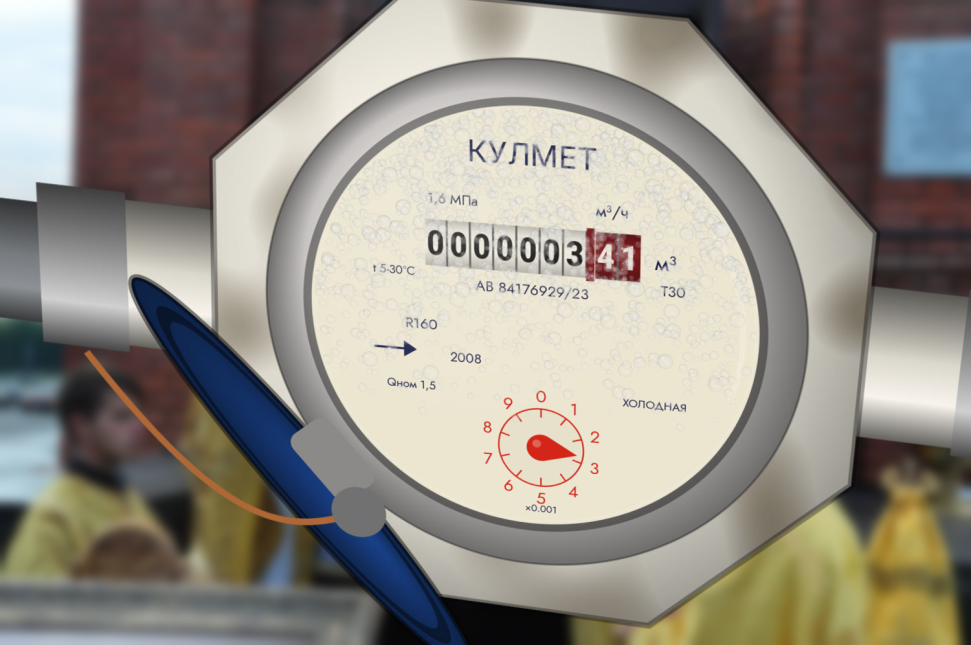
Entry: 3.412; m³
